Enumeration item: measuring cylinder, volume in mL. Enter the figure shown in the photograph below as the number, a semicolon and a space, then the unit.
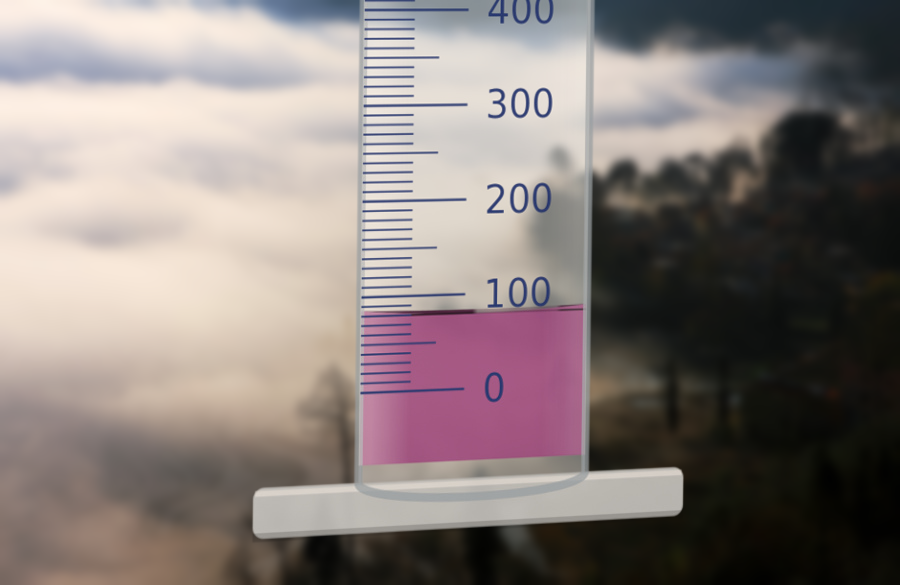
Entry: 80; mL
